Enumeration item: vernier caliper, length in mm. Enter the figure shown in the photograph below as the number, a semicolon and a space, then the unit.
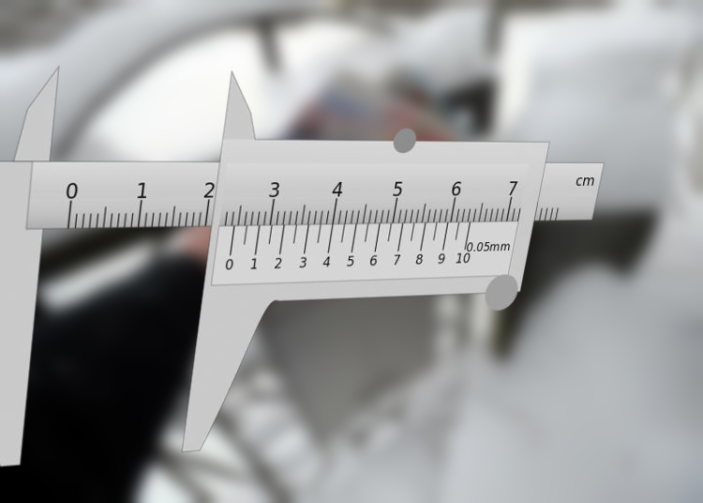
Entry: 24.4; mm
